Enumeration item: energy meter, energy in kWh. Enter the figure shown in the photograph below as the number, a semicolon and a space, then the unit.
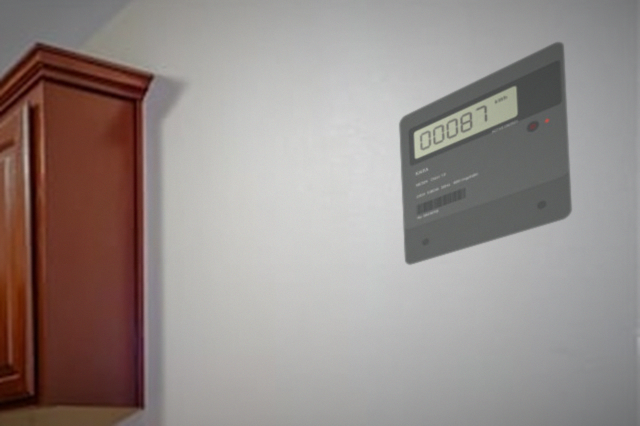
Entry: 87; kWh
